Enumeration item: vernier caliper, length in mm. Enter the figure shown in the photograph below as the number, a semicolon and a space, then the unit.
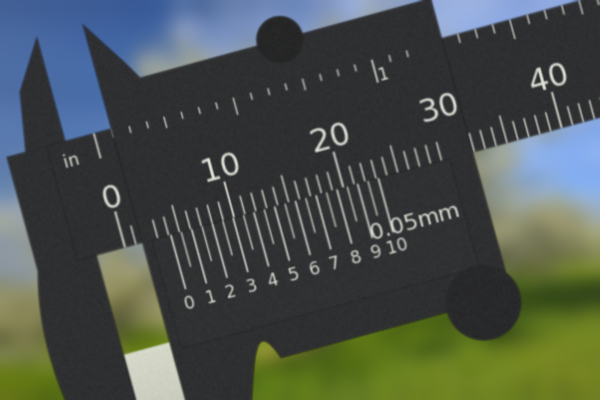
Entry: 4.2; mm
